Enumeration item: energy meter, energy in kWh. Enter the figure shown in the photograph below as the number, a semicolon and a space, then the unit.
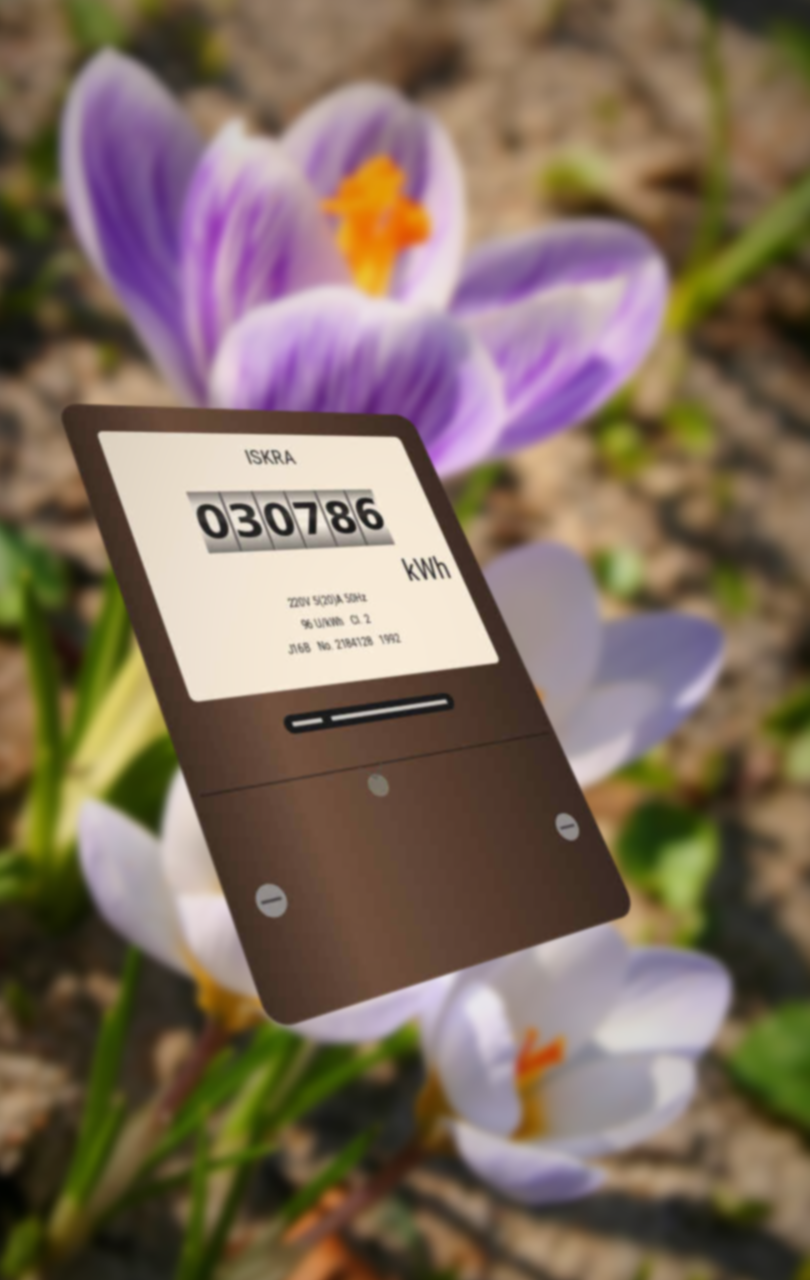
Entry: 30786; kWh
